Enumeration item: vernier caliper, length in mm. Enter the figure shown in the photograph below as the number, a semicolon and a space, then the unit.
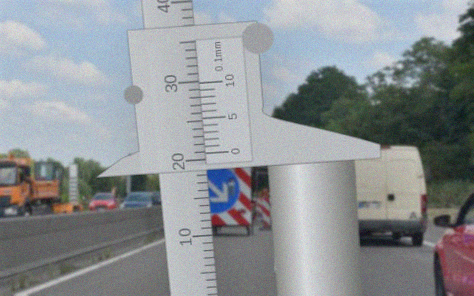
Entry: 20.8; mm
